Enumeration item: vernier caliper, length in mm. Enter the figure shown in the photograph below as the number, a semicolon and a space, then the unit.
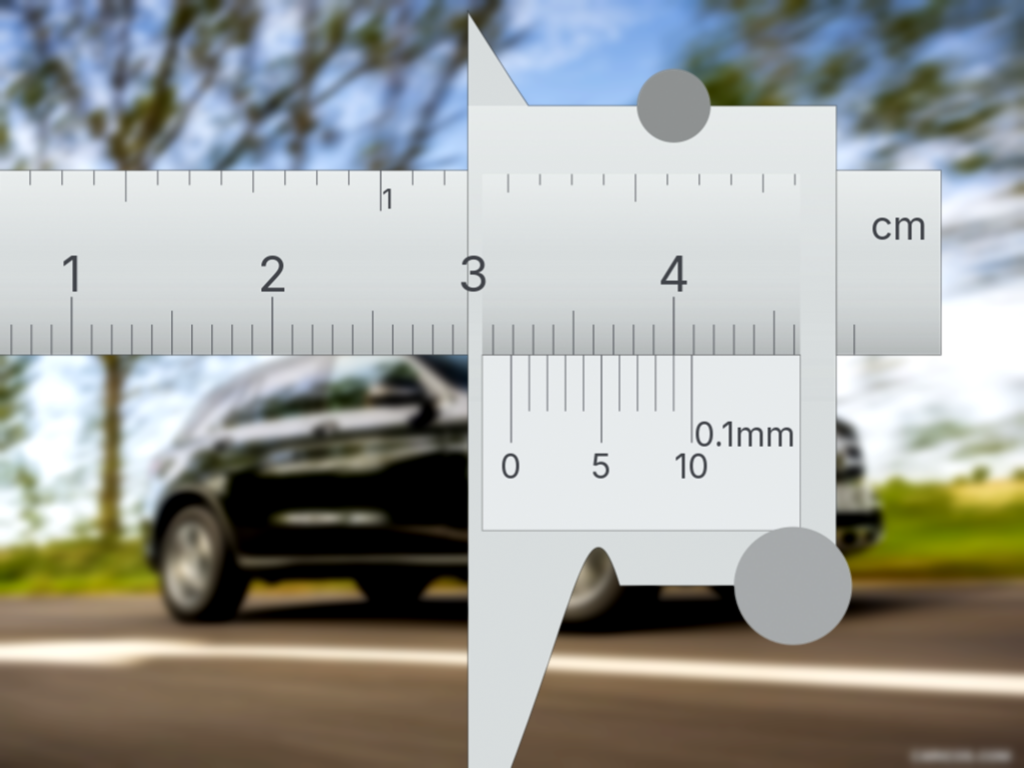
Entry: 31.9; mm
